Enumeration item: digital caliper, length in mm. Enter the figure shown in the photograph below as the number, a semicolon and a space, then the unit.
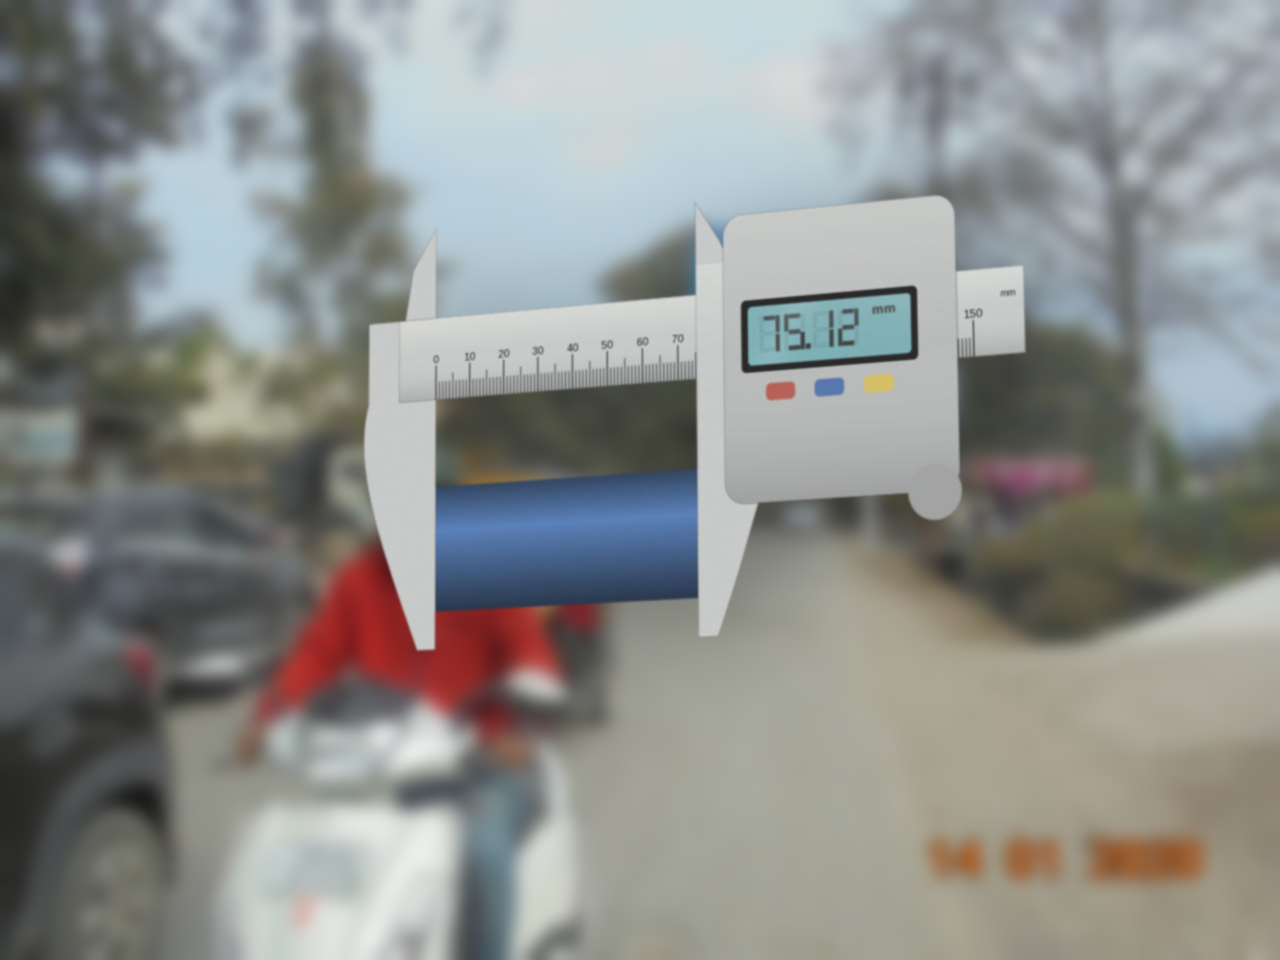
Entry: 75.12; mm
